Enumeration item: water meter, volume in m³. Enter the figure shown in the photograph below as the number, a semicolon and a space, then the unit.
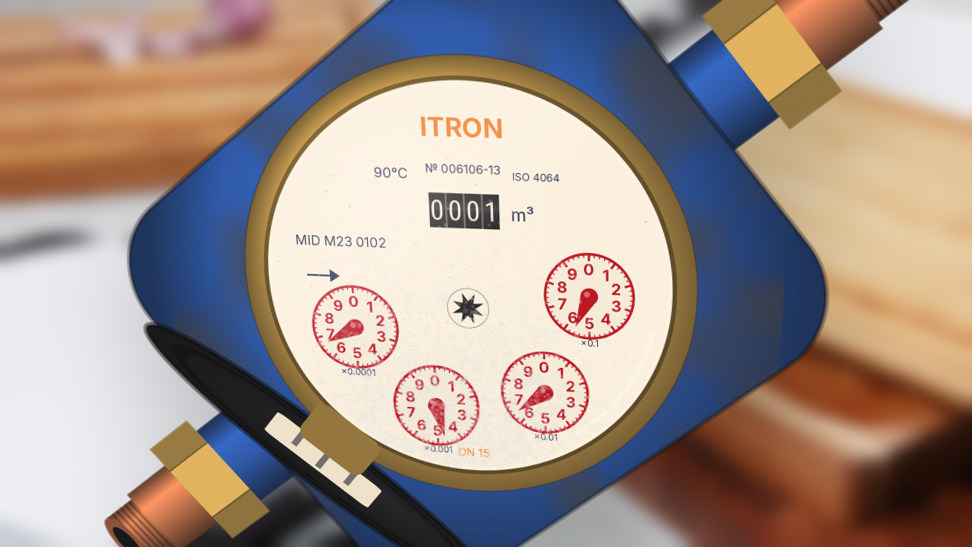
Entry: 1.5646; m³
